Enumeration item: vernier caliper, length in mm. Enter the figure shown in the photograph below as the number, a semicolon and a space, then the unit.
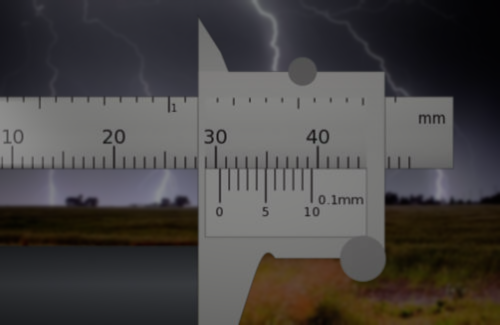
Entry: 30.4; mm
